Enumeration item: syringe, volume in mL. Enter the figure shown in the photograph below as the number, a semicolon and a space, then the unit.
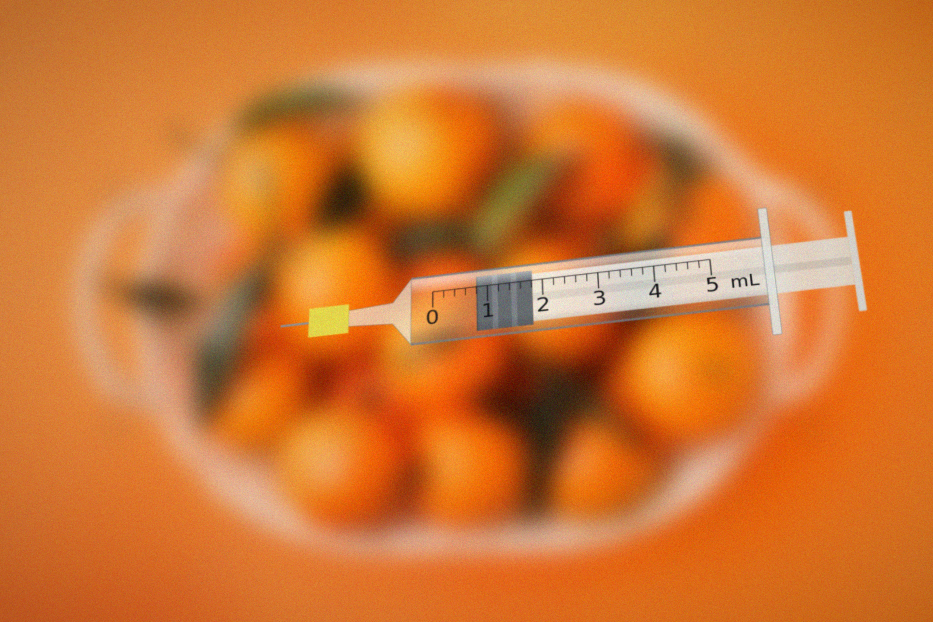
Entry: 0.8; mL
